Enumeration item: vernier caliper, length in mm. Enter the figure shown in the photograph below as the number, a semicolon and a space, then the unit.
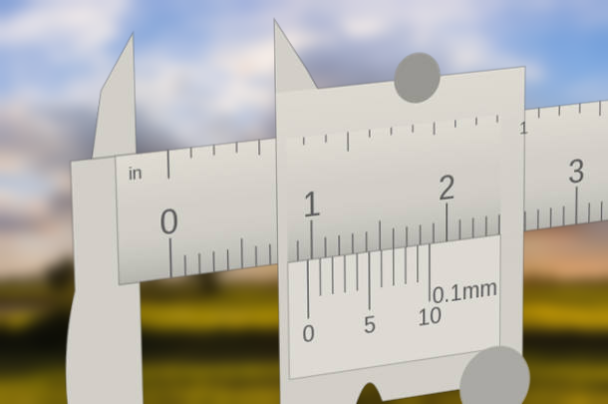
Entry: 9.7; mm
